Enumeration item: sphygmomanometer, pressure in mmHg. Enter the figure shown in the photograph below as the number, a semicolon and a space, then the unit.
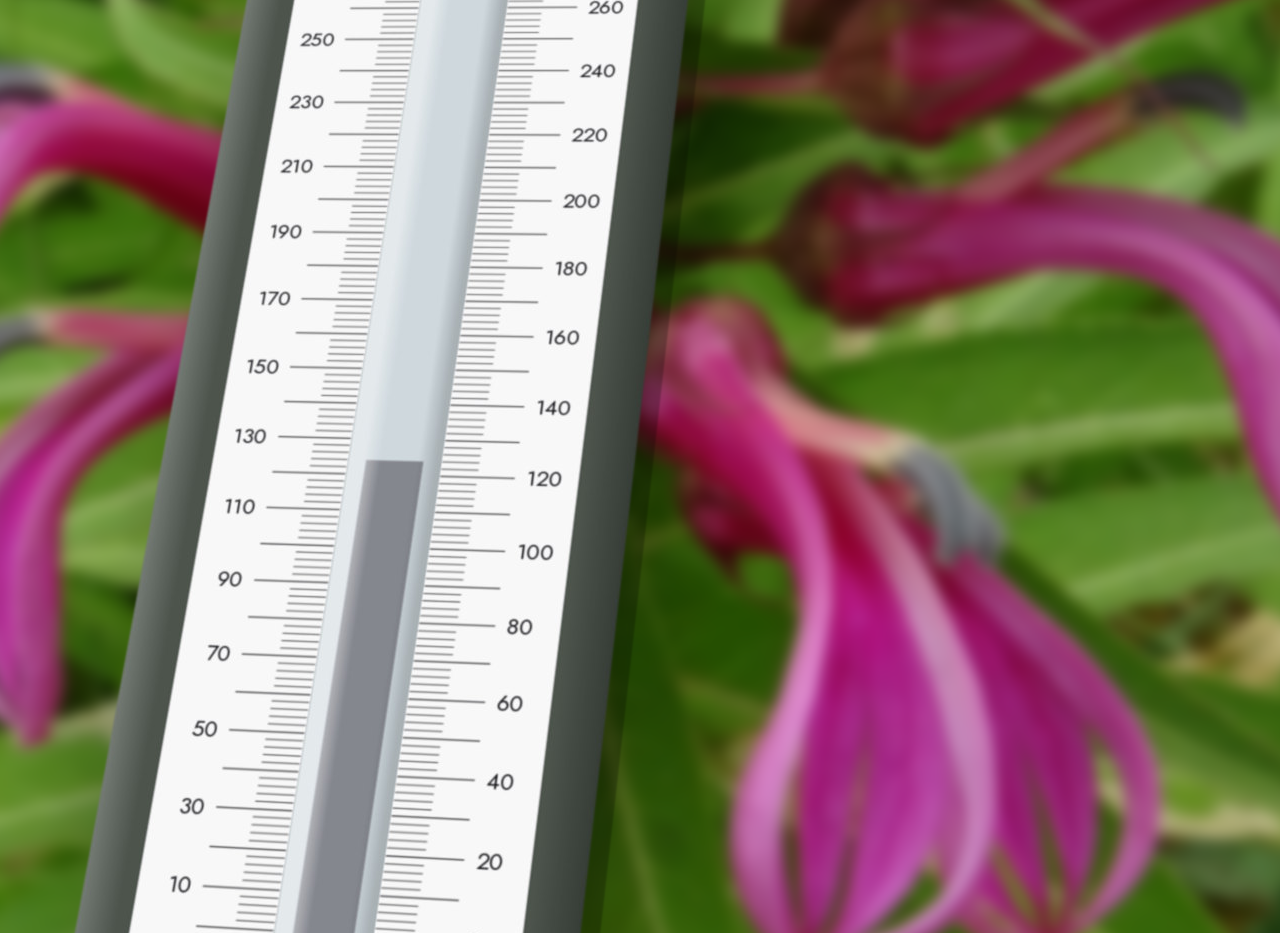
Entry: 124; mmHg
